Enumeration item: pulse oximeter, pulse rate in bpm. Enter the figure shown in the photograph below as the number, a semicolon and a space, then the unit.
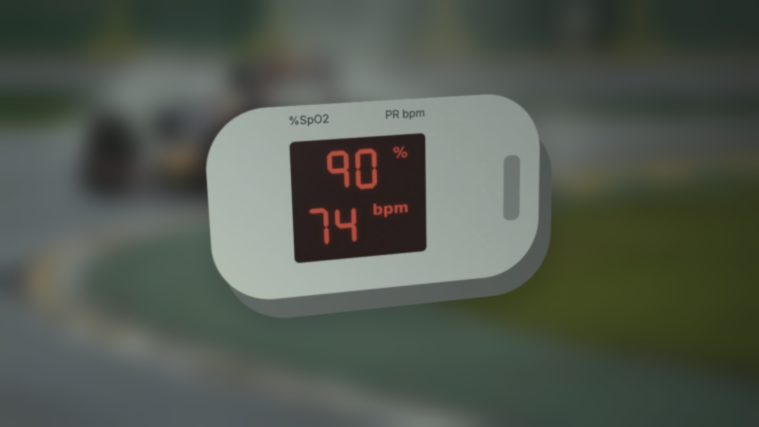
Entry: 74; bpm
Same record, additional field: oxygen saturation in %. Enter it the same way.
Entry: 90; %
